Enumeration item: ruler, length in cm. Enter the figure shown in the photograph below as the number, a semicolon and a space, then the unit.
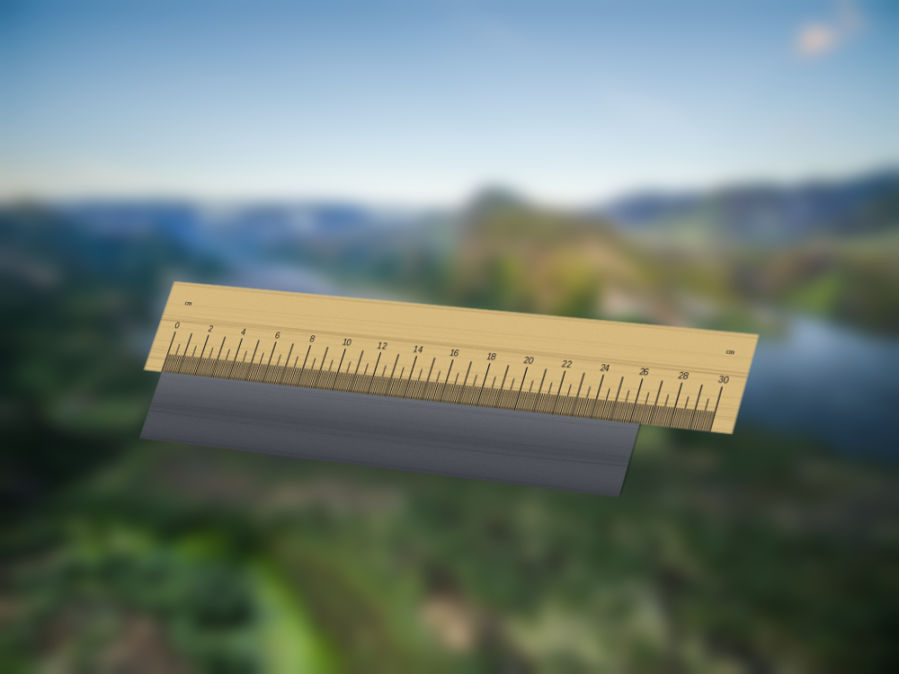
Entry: 26.5; cm
